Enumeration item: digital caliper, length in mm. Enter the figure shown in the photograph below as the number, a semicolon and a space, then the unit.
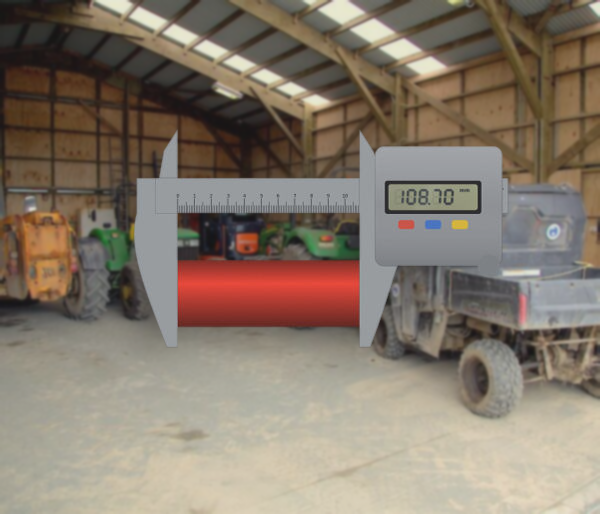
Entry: 108.70; mm
